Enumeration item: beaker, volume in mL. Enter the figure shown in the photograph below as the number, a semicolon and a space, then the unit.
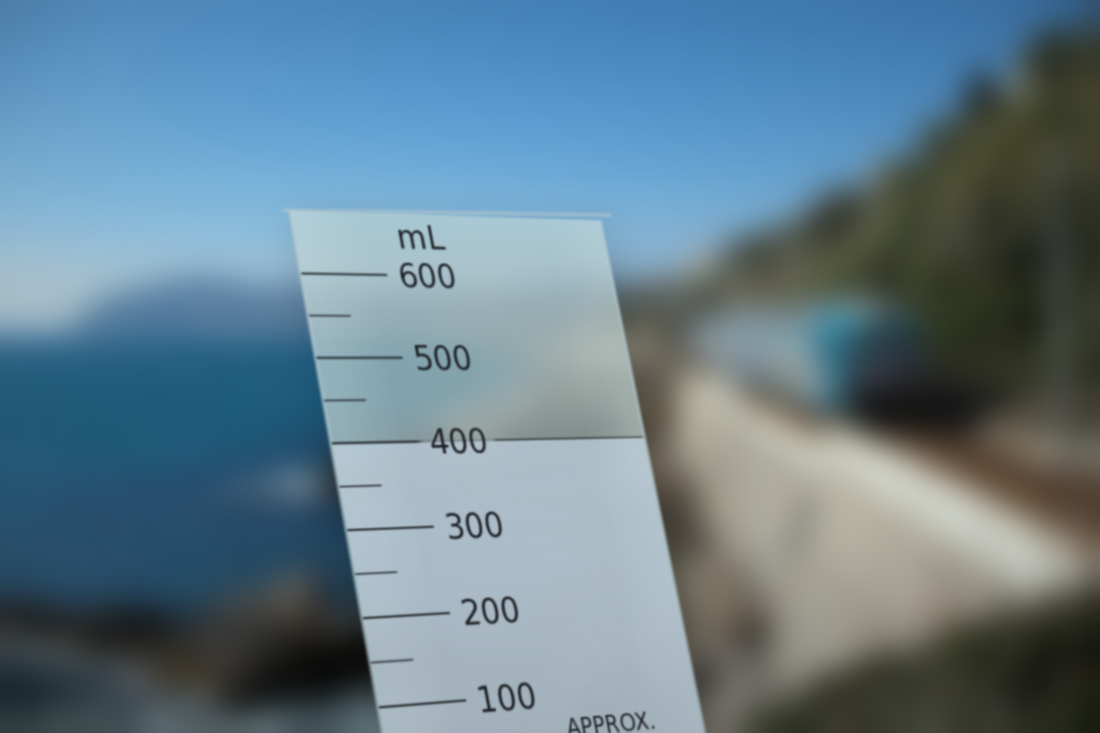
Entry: 400; mL
